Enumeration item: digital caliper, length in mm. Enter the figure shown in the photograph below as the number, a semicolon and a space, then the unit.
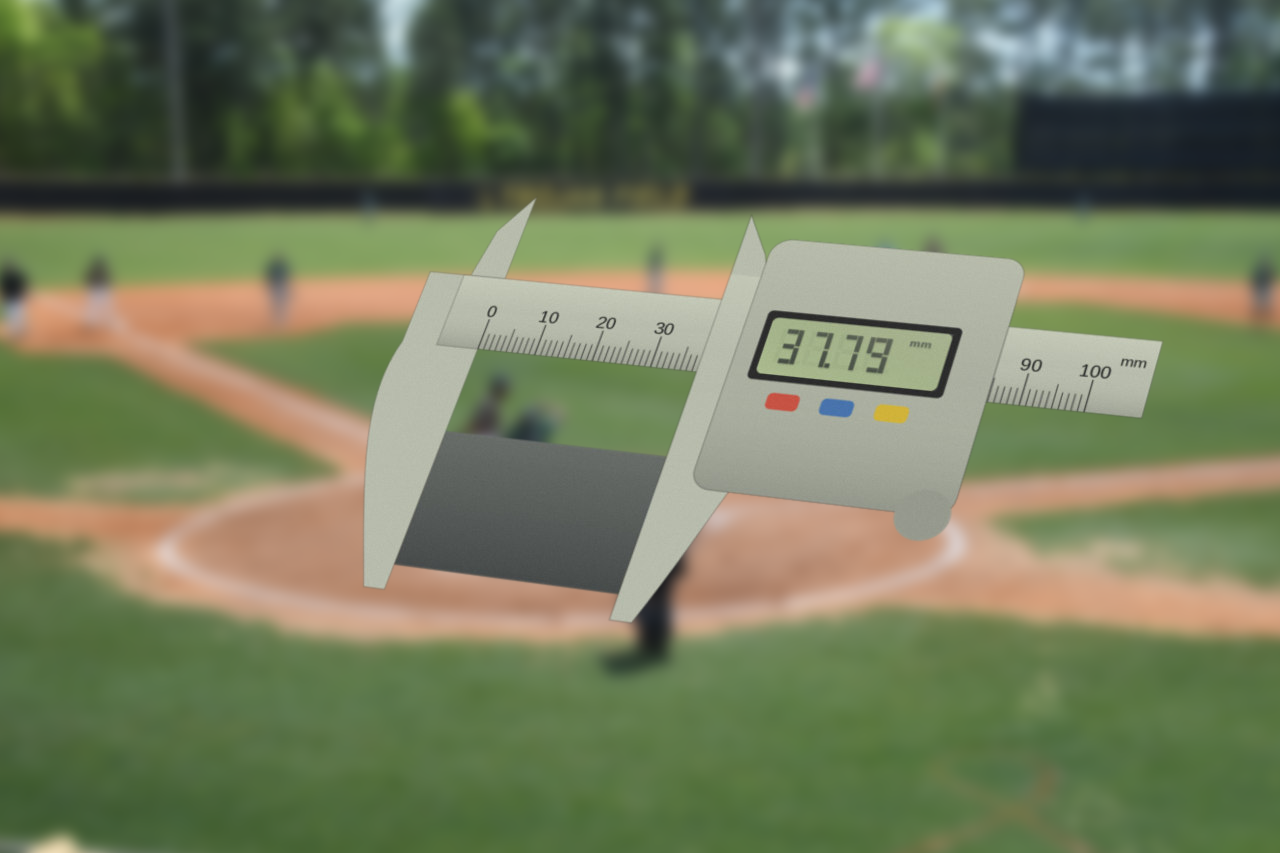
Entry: 37.79; mm
